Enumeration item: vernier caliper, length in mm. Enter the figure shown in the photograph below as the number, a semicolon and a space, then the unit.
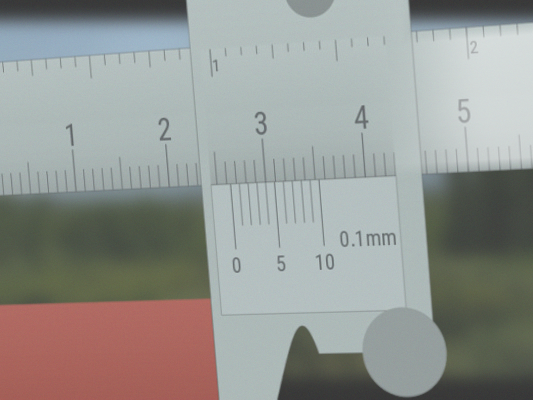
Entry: 26.4; mm
